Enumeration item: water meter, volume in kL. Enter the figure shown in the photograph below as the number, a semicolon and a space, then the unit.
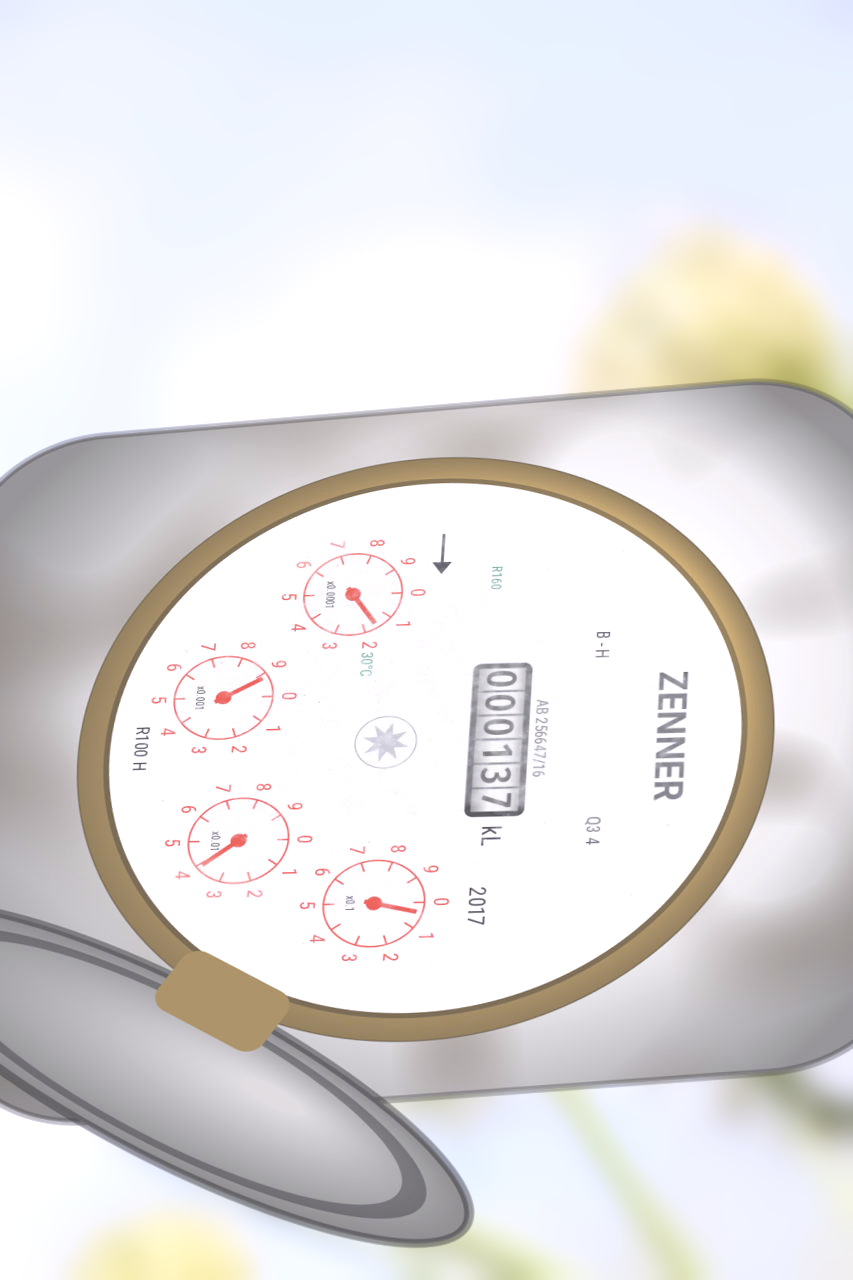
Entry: 137.0391; kL
